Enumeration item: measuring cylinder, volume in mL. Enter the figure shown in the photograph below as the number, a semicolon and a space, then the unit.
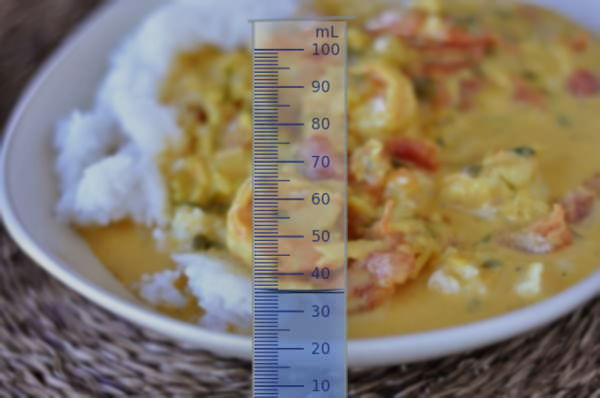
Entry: 35; mL
